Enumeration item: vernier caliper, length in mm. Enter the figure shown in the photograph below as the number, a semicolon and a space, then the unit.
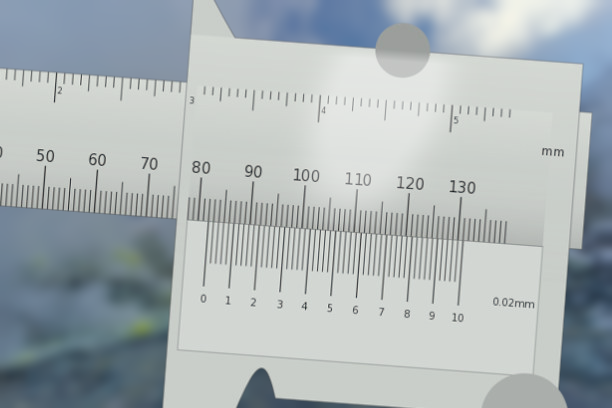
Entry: 82.0; mm
